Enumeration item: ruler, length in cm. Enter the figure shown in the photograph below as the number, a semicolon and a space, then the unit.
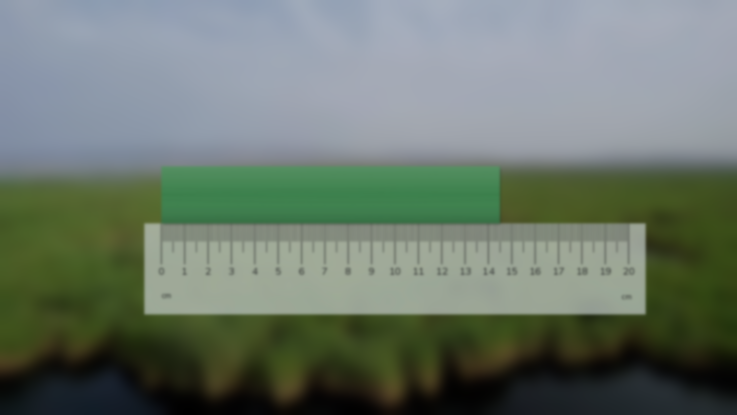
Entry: 14.5; cm
